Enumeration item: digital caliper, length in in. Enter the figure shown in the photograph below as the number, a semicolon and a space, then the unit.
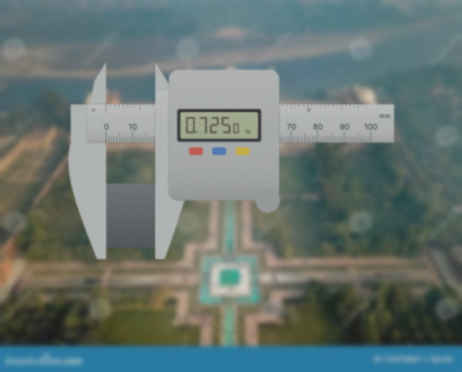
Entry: 0.7250; in
